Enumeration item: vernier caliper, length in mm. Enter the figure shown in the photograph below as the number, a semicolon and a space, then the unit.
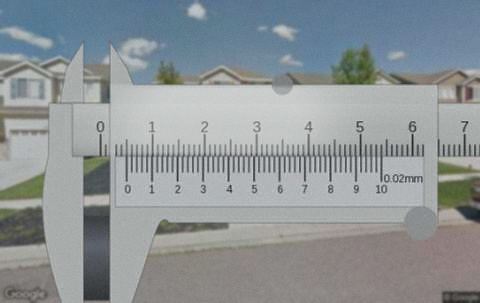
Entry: 5.0; mm
